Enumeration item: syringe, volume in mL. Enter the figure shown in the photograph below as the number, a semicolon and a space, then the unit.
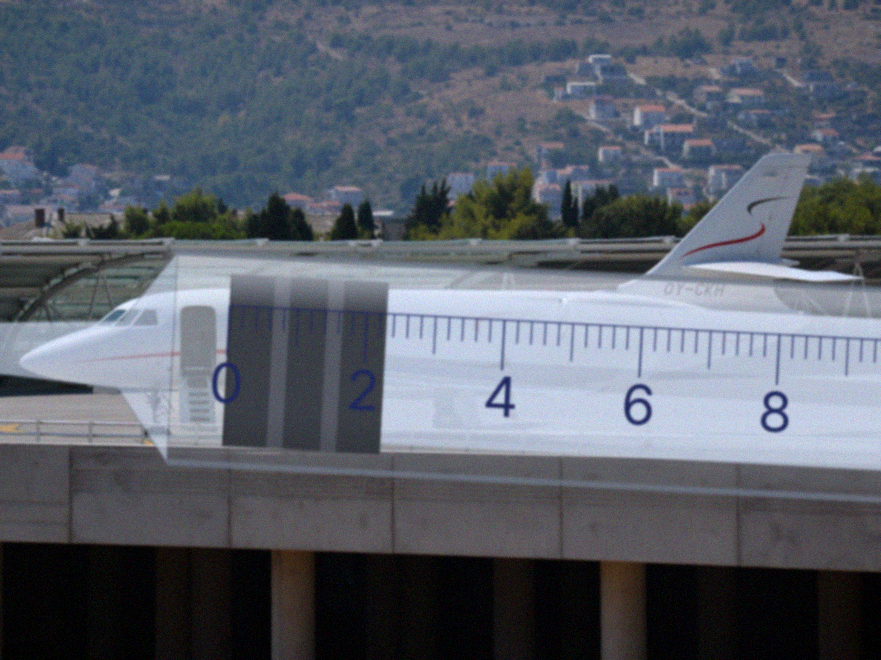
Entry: 0; mL
